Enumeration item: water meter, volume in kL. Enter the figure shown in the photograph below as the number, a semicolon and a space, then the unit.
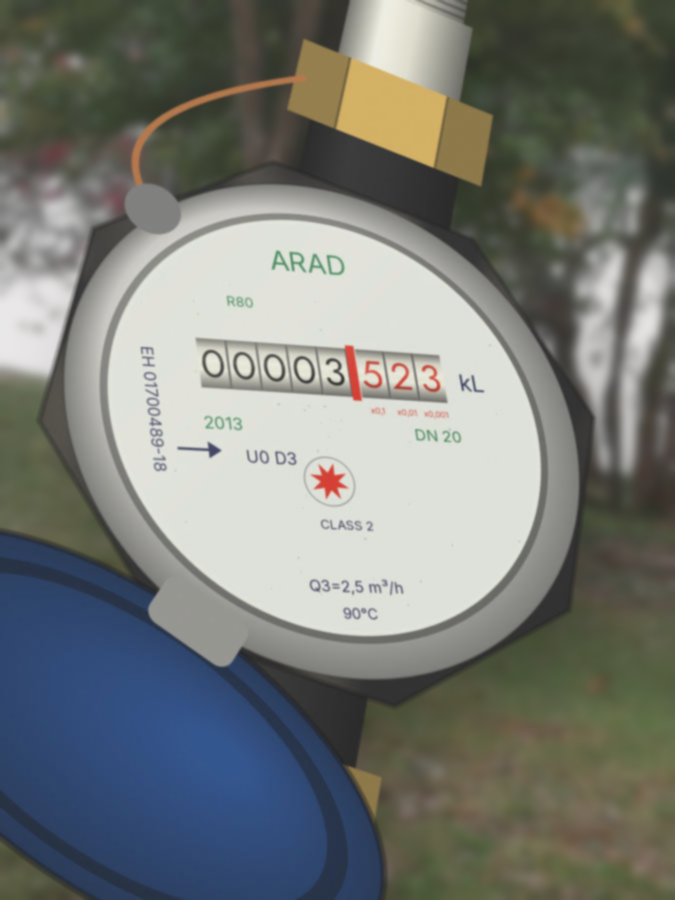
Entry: 3.523; kL
